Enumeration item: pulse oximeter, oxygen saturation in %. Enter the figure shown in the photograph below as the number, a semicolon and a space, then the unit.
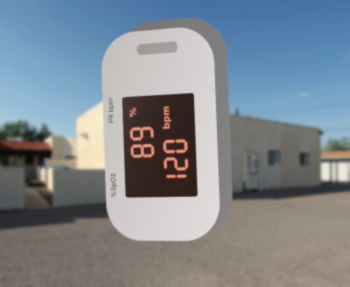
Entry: 89; %
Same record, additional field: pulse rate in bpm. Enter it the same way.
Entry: 120; bpm
